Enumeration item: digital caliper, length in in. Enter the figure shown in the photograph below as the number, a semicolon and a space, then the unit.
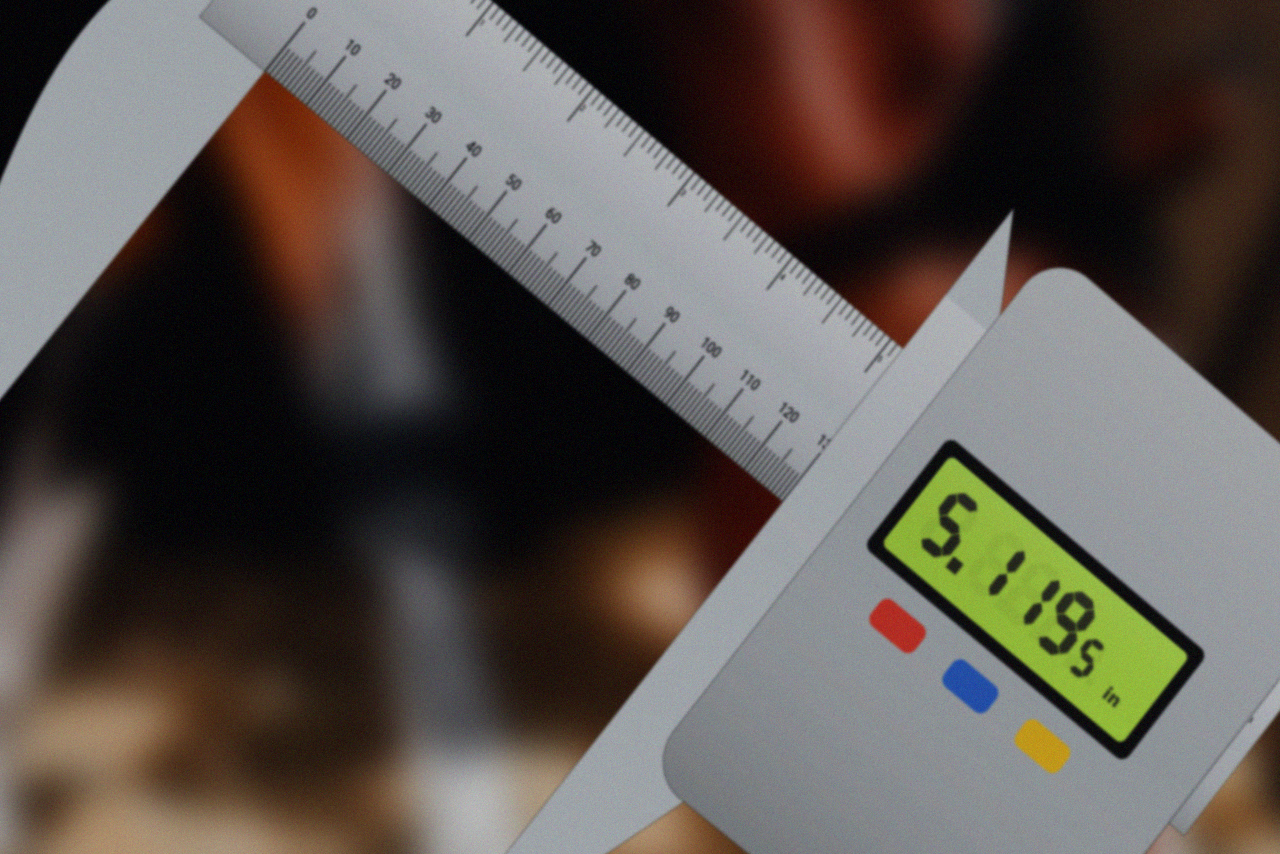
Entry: 5.1195; in
